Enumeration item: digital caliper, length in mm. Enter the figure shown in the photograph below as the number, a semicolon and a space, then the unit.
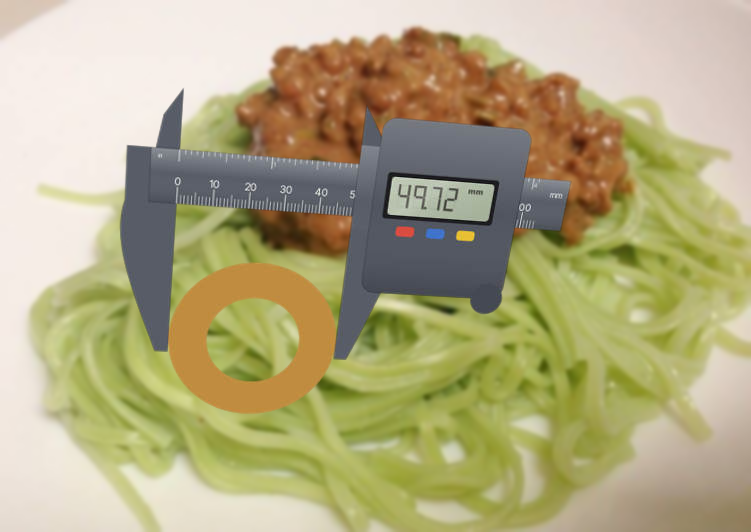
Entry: 49.72; mm
